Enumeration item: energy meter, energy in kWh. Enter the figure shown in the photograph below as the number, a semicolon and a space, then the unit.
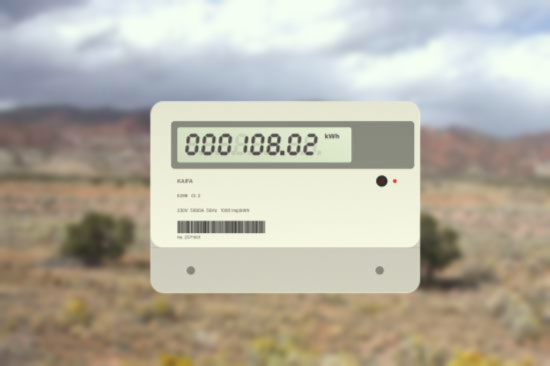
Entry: 108.02; kWh
